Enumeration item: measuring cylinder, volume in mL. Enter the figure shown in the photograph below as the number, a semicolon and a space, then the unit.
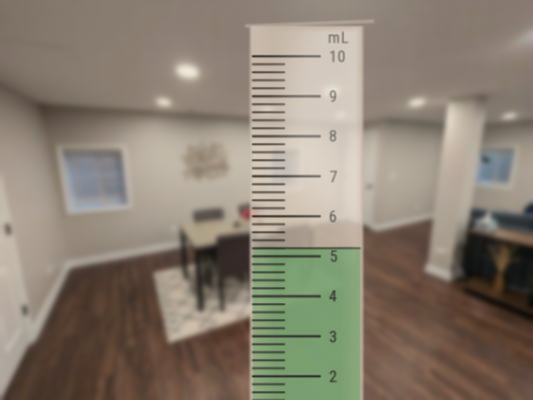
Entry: 5.2; mL
